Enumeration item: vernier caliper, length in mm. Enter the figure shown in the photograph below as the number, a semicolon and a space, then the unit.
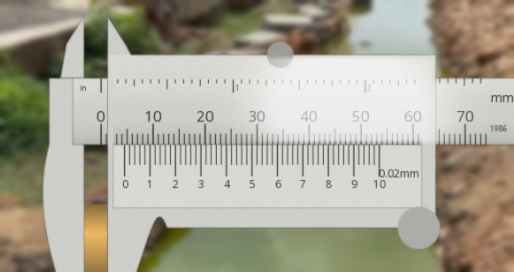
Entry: 4.5; mm
